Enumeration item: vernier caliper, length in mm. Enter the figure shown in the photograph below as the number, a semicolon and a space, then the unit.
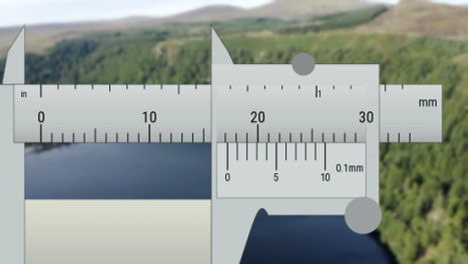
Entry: 17.2; mm
